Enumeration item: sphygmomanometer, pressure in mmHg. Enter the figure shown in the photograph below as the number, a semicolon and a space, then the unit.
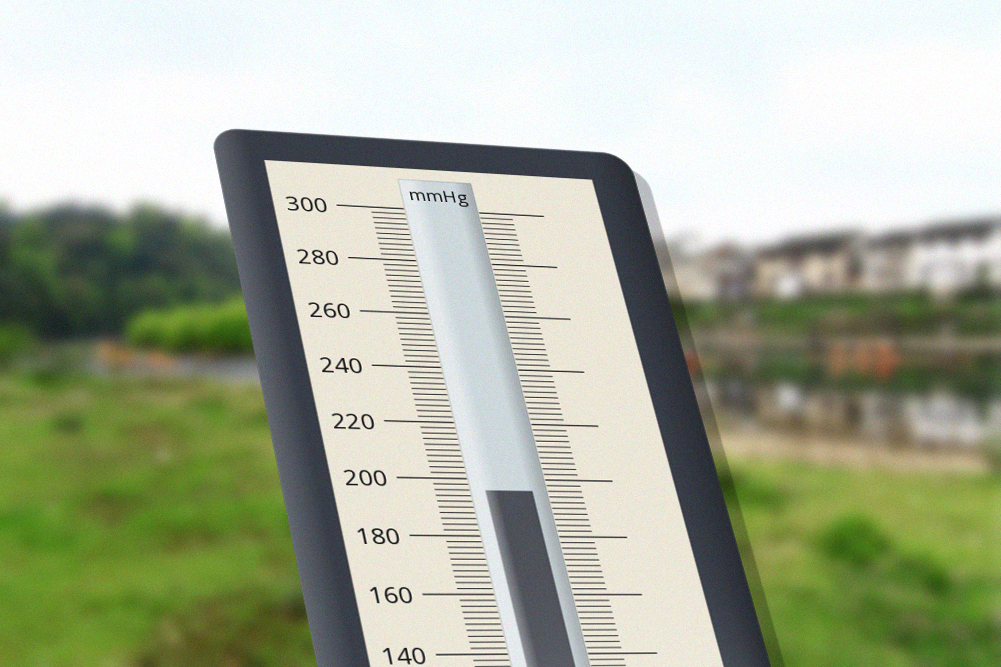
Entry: 196; mmHg
